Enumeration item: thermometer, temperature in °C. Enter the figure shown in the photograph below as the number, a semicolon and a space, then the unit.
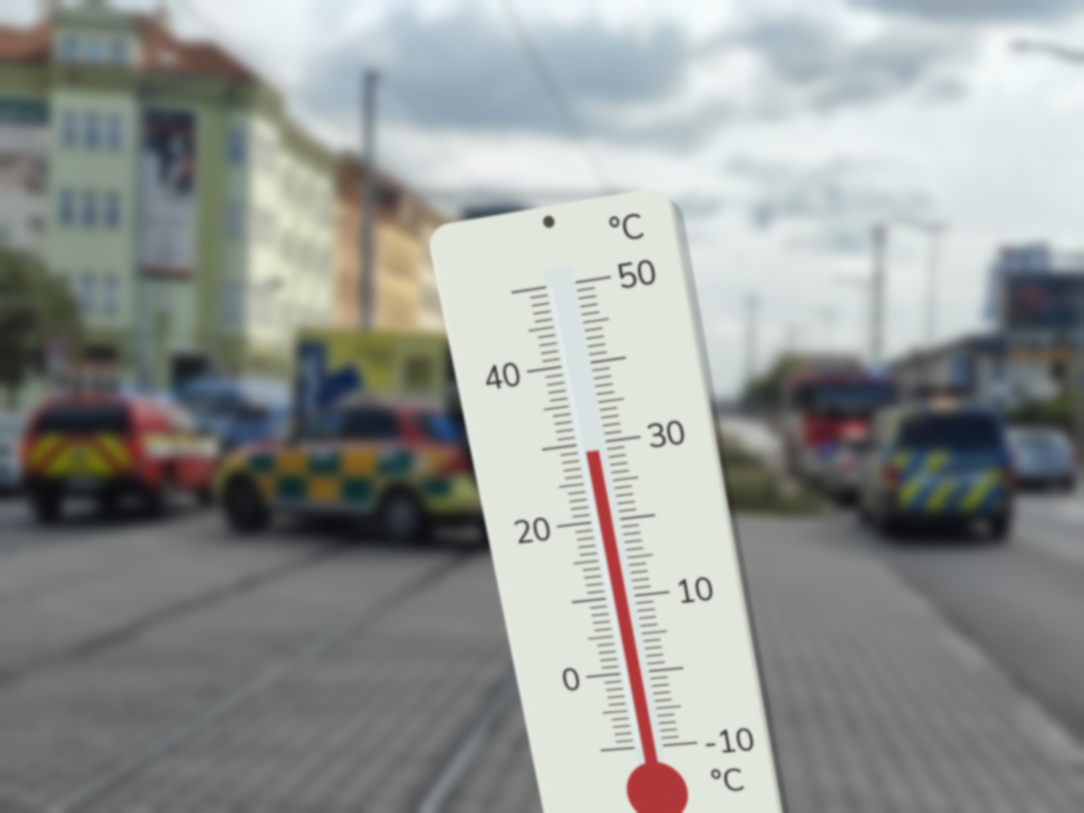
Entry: 29; °C
